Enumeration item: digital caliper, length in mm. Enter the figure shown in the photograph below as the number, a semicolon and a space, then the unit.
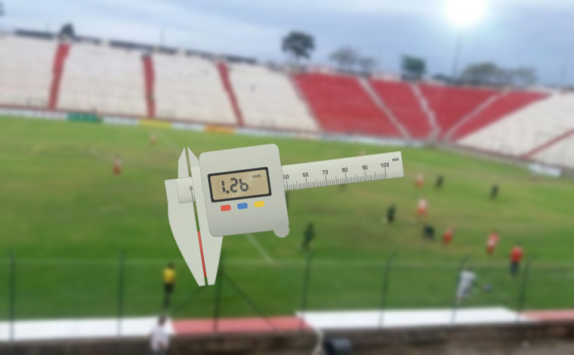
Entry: 1.26; mm
